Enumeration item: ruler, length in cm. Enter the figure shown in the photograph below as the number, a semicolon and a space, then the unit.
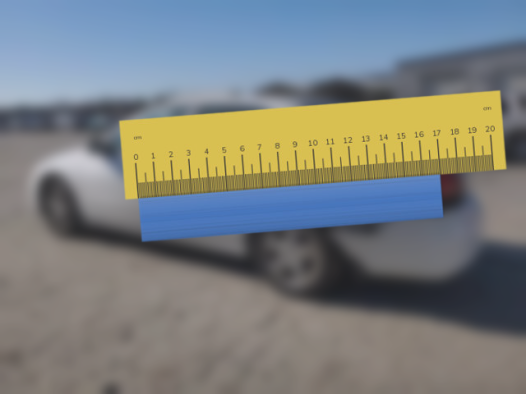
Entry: 17; cm
